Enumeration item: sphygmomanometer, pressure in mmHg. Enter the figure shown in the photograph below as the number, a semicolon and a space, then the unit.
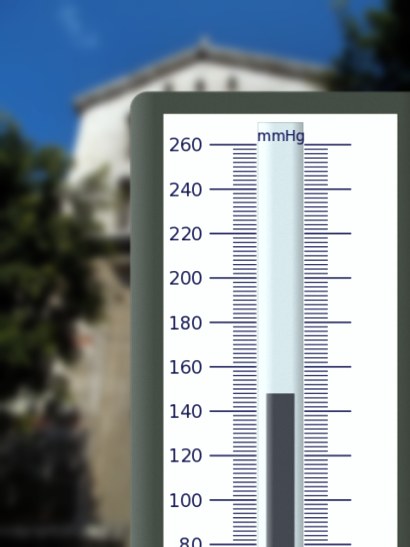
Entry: 148; mmHg
